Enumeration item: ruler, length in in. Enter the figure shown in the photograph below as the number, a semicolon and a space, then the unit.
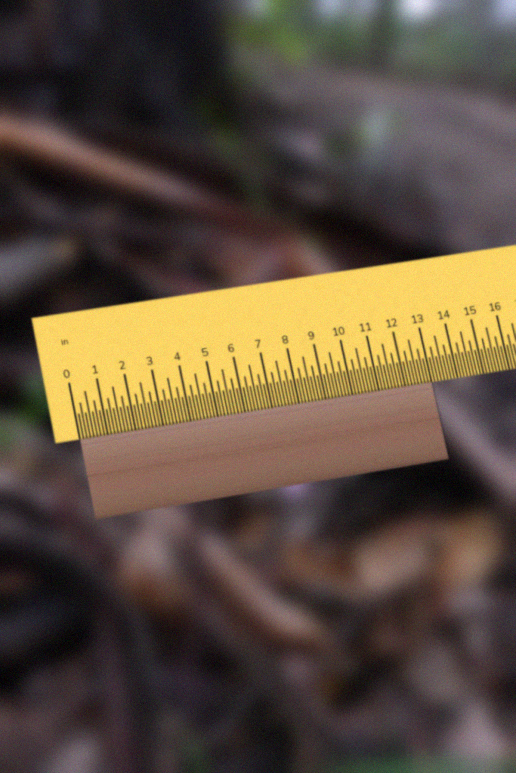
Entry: 13; in
